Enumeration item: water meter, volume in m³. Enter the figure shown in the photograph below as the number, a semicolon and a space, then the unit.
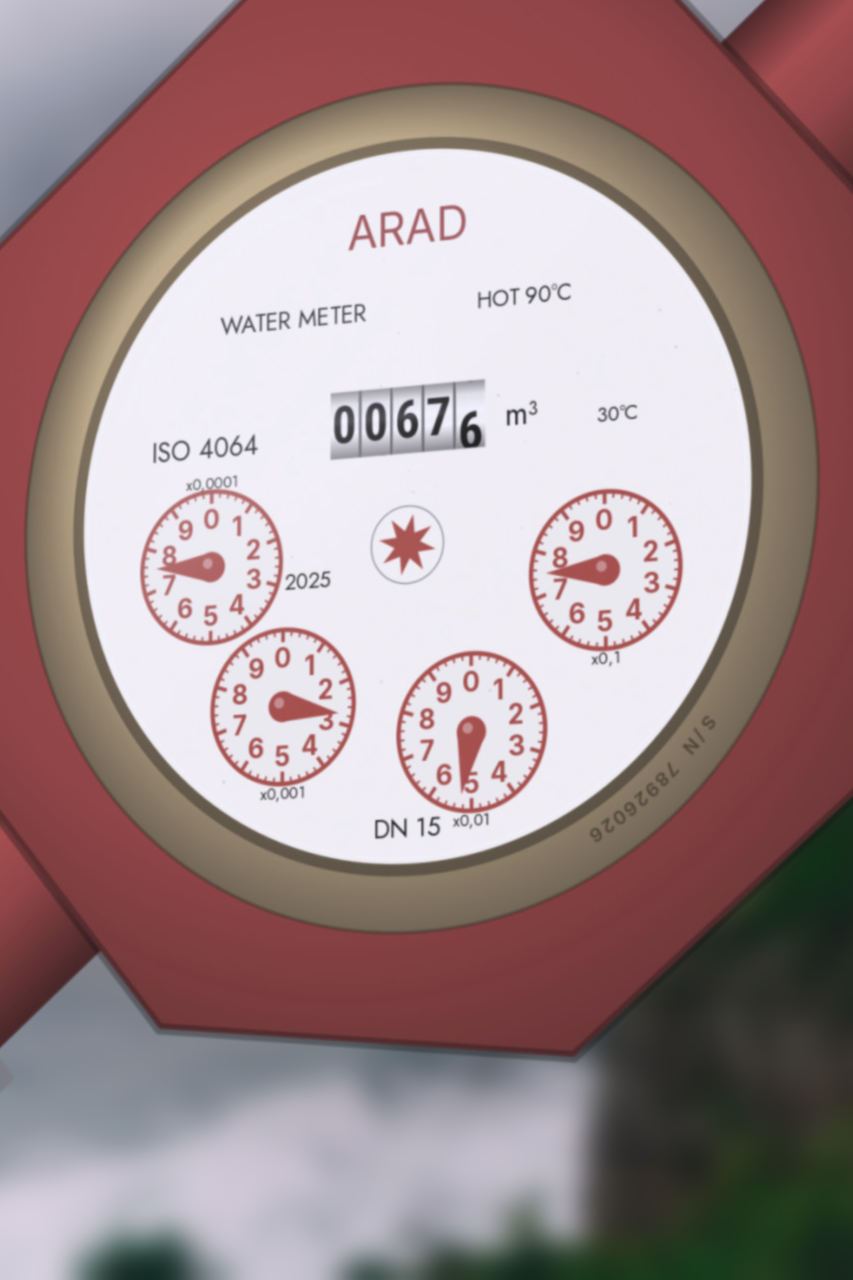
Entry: 675.7527; m³
